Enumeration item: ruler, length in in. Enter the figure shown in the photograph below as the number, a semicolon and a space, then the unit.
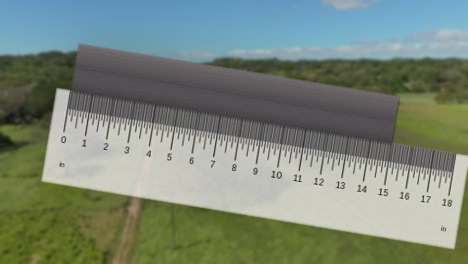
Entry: 15; in
